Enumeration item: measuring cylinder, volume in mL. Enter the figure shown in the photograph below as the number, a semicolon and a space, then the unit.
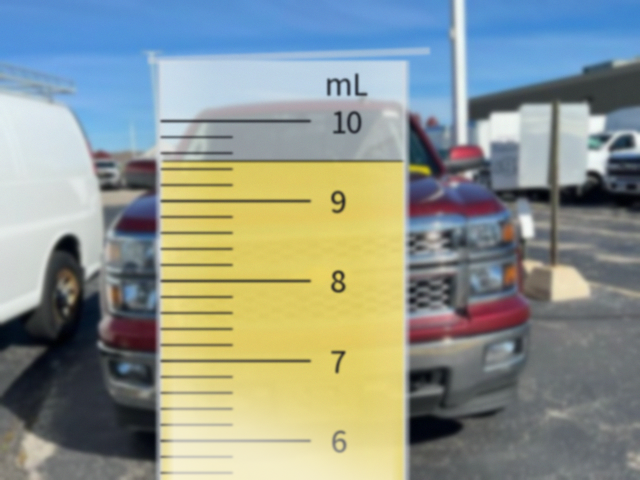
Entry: 9.5; mL
